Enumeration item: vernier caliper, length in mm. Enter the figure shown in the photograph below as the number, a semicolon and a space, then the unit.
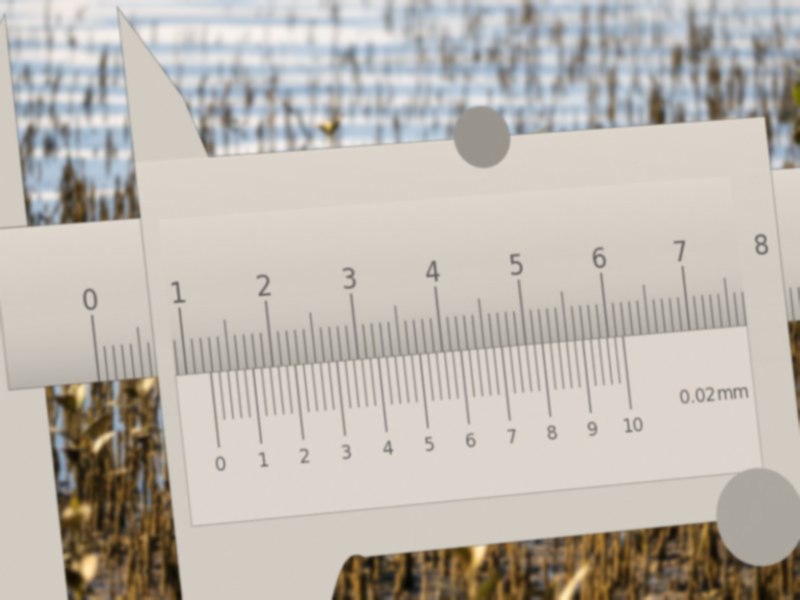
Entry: 12.8; mm
